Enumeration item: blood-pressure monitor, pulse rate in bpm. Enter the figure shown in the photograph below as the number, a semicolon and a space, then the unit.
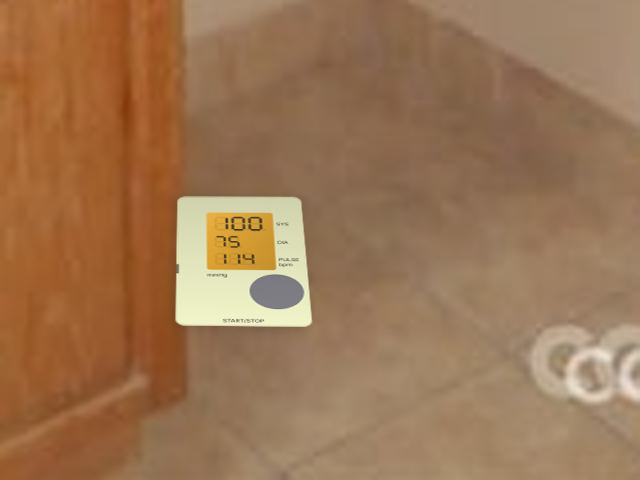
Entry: 114; bpm
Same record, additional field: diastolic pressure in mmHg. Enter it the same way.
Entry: 75; mmHg
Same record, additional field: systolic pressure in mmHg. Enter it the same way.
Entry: 100; mmHg
